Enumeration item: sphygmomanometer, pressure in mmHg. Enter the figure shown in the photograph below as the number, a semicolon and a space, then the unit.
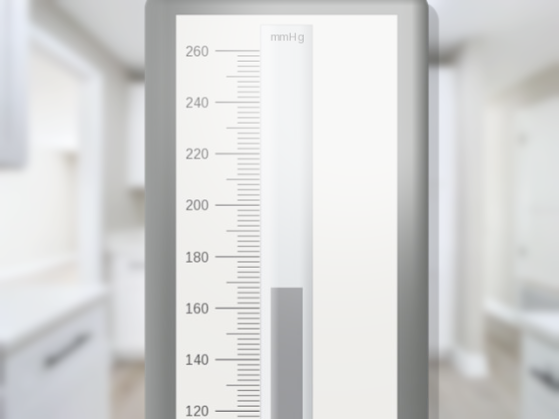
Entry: 168; mmHg
